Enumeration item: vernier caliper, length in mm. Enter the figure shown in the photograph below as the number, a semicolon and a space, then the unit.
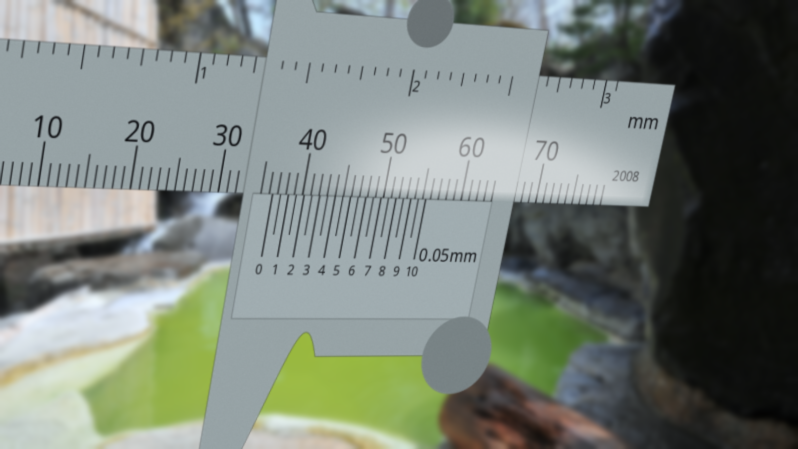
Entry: 36.4; mm
